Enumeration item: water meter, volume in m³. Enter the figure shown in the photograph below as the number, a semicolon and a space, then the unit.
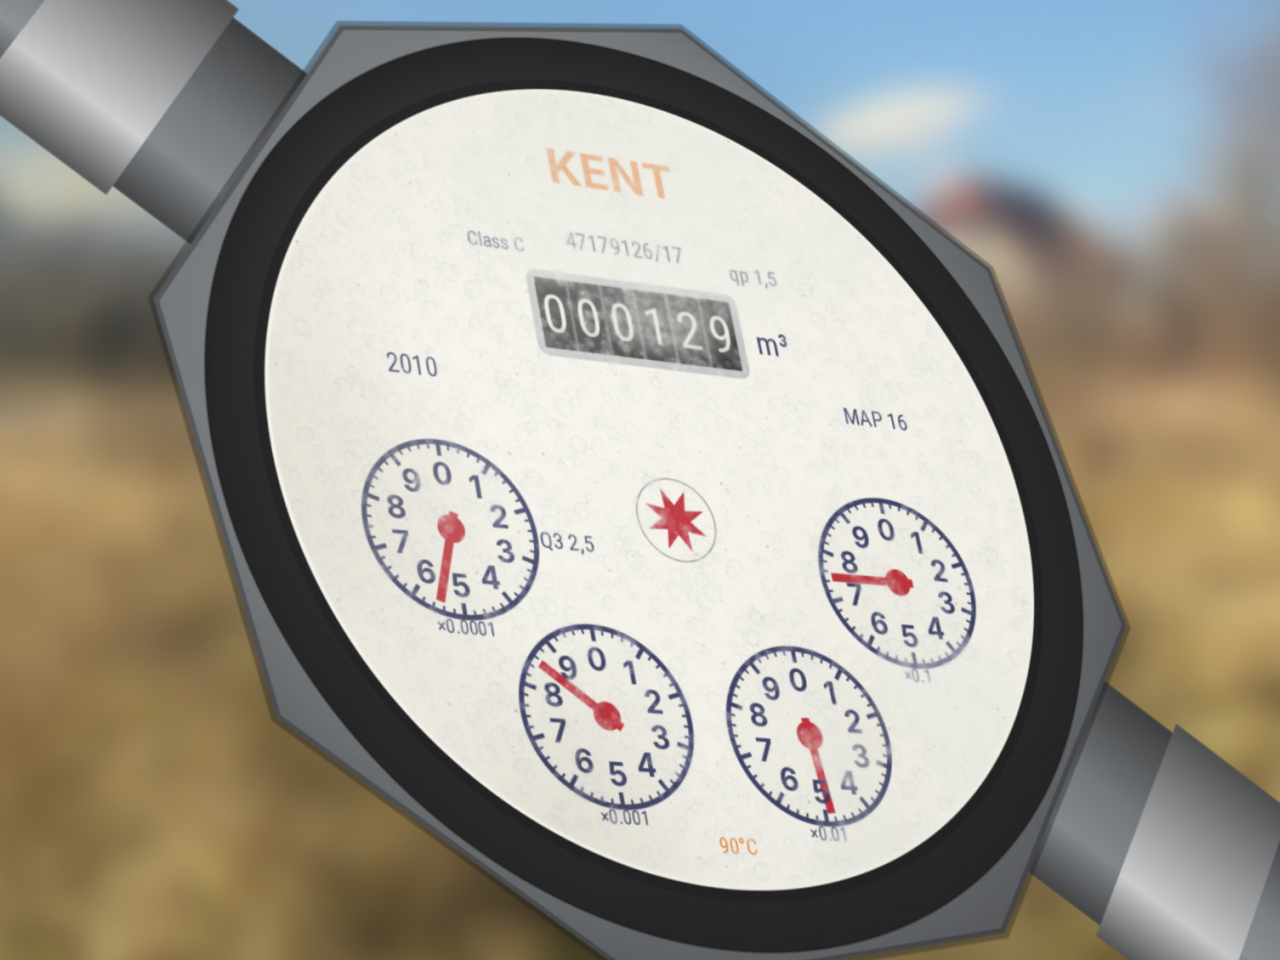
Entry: 129.7485; m³
